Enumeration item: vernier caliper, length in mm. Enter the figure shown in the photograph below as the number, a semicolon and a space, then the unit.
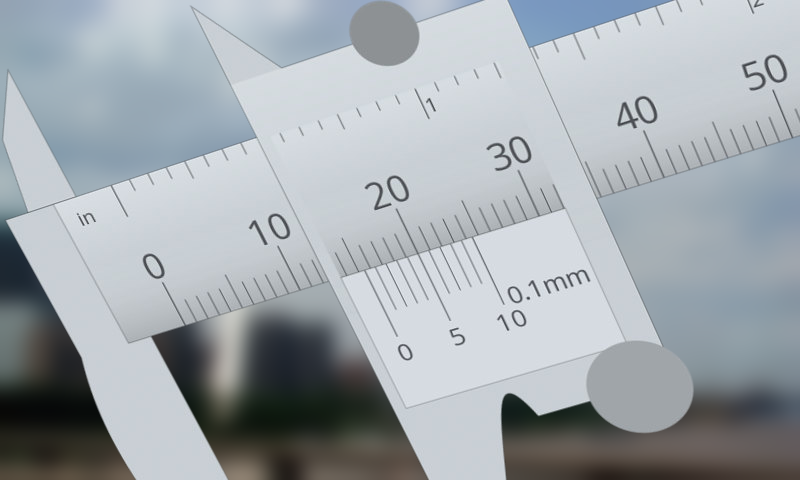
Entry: 15.5; mm
